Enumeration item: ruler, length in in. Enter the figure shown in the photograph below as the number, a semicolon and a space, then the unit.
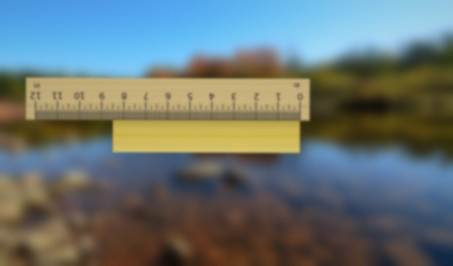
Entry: 8.5; in
